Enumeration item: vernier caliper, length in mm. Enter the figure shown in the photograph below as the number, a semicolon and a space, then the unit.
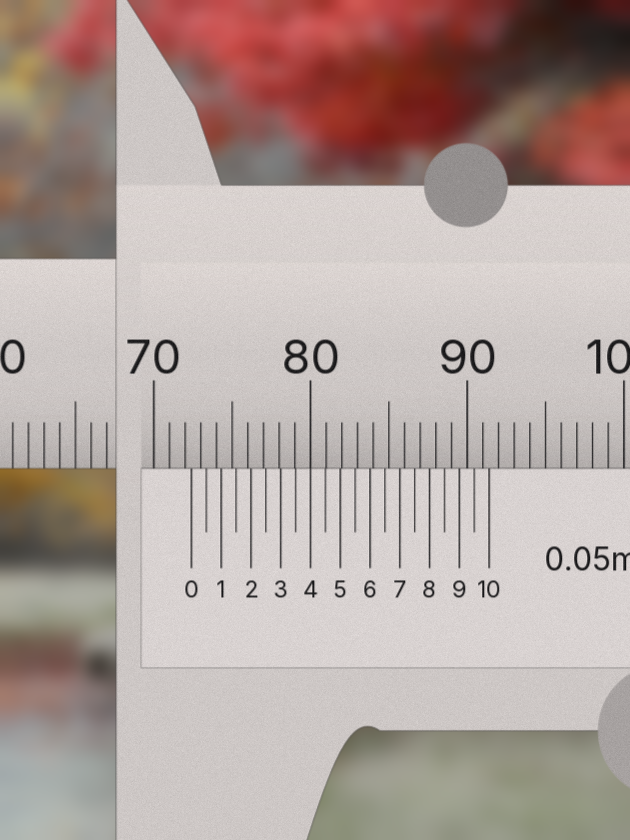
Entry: 72.4; mm
